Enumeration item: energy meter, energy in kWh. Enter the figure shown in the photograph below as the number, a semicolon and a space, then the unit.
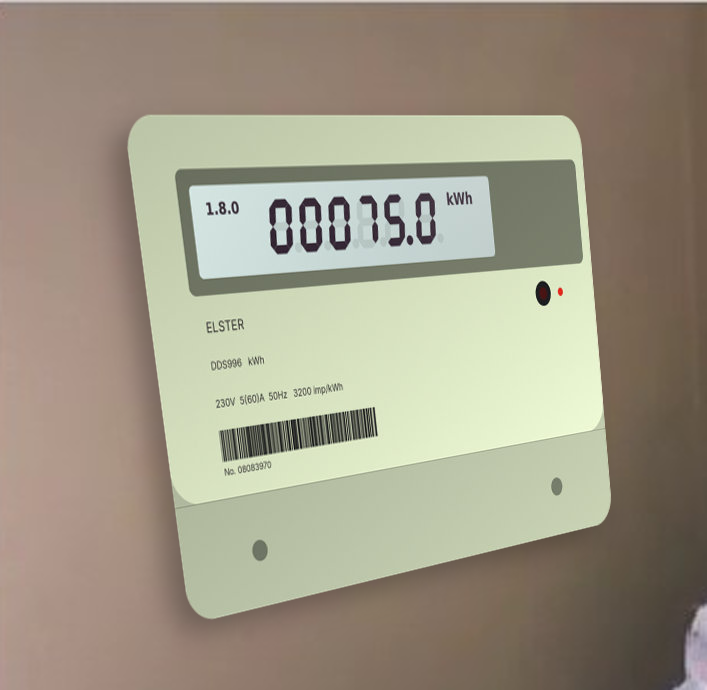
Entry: 75.0; kWh
